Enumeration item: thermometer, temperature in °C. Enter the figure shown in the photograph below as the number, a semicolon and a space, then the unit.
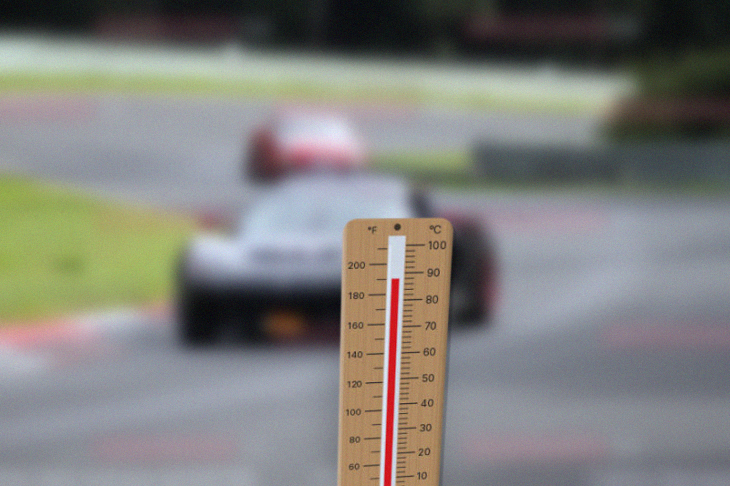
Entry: 88; °C
